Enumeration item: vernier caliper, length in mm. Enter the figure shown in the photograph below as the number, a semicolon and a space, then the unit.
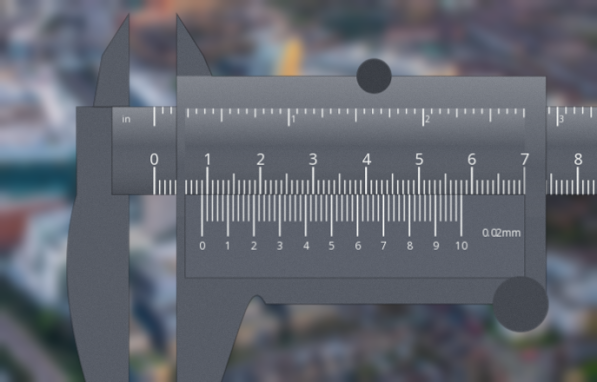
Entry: 9.0; mm
